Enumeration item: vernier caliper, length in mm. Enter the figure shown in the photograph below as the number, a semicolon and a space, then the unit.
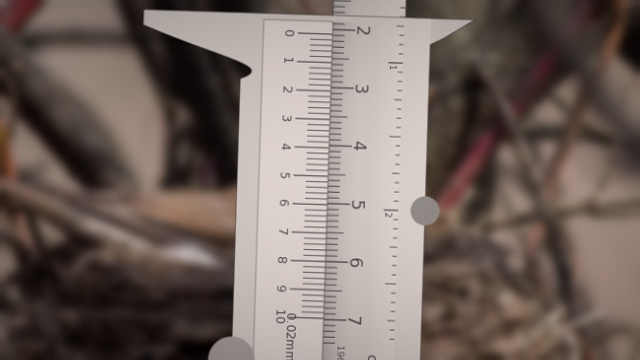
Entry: 20.8; mm
